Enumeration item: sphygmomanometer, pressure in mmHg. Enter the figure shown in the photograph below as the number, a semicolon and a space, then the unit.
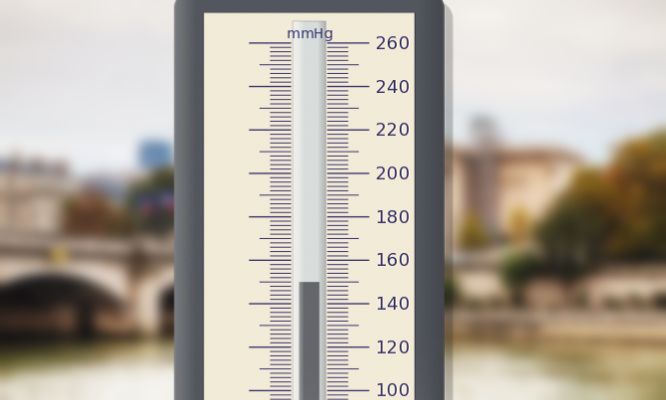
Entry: 150; mmHg
